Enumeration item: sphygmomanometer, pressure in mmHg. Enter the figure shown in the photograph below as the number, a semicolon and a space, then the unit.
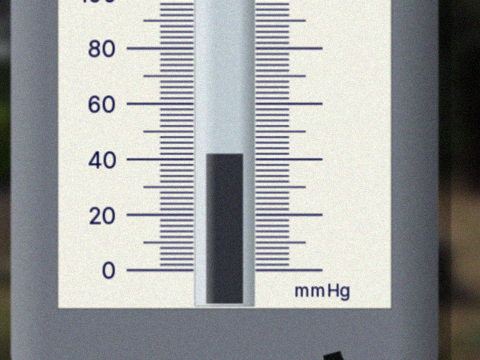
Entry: 42; mmHg
